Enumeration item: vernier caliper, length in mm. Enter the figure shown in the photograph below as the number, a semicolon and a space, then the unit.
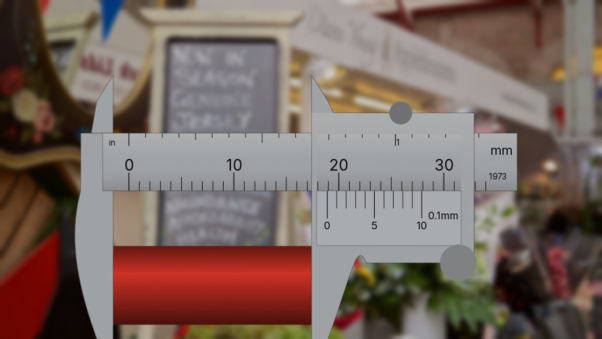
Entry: 18.9; mm
